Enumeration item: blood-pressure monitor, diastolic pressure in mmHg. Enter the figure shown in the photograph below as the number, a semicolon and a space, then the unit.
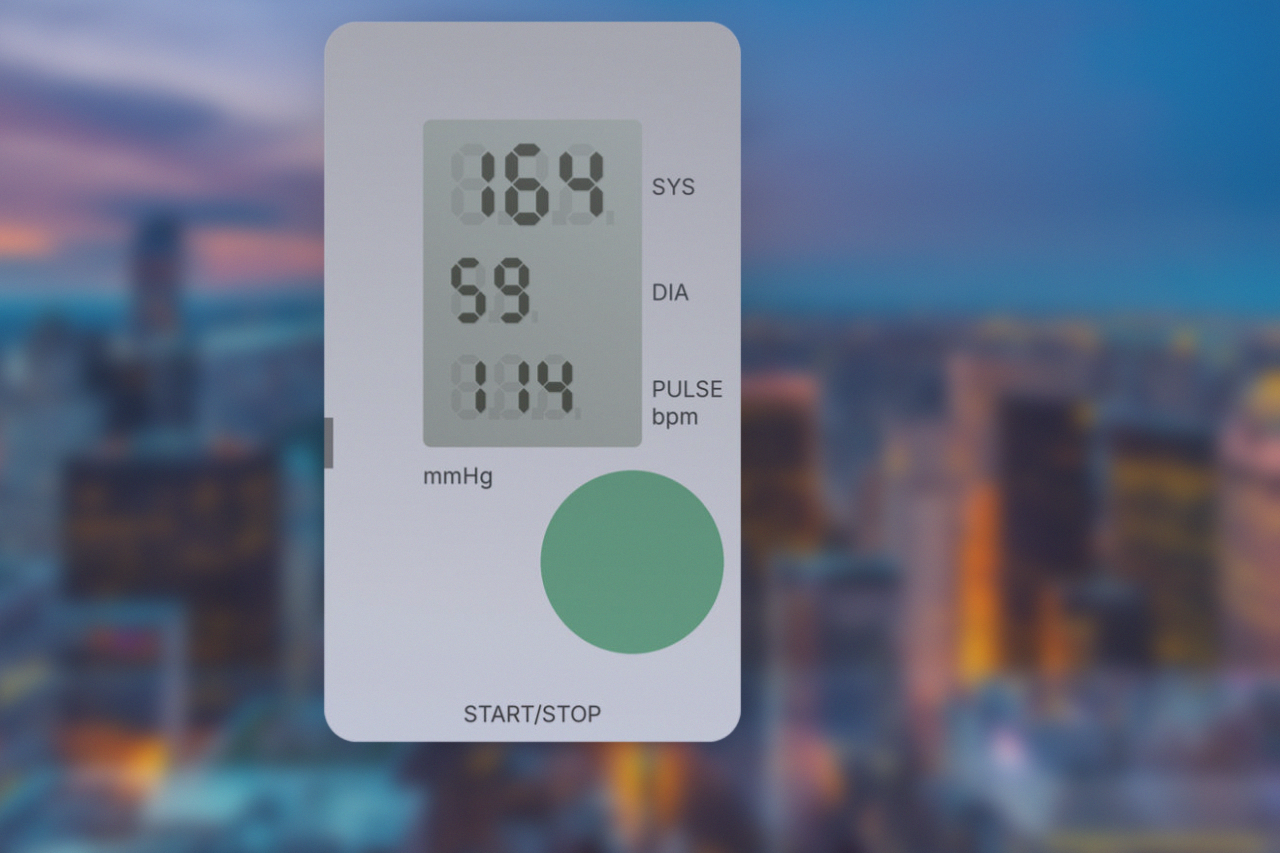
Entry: 59; mmHg
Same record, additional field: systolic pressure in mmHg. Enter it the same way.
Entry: 164; mmHg
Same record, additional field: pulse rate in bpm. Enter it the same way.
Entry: 114; bpm
